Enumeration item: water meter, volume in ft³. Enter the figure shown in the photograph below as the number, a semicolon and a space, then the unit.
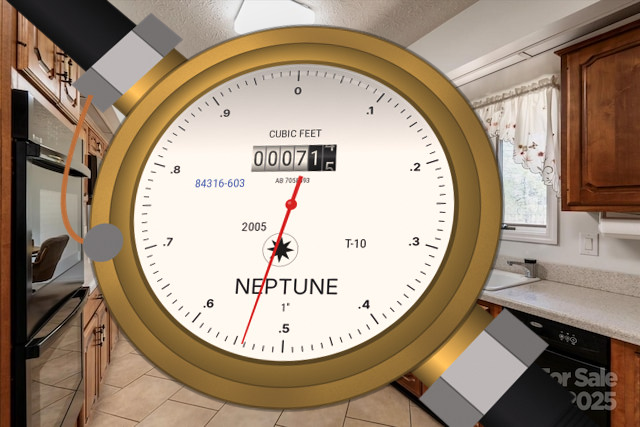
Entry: 714.54; ft³
